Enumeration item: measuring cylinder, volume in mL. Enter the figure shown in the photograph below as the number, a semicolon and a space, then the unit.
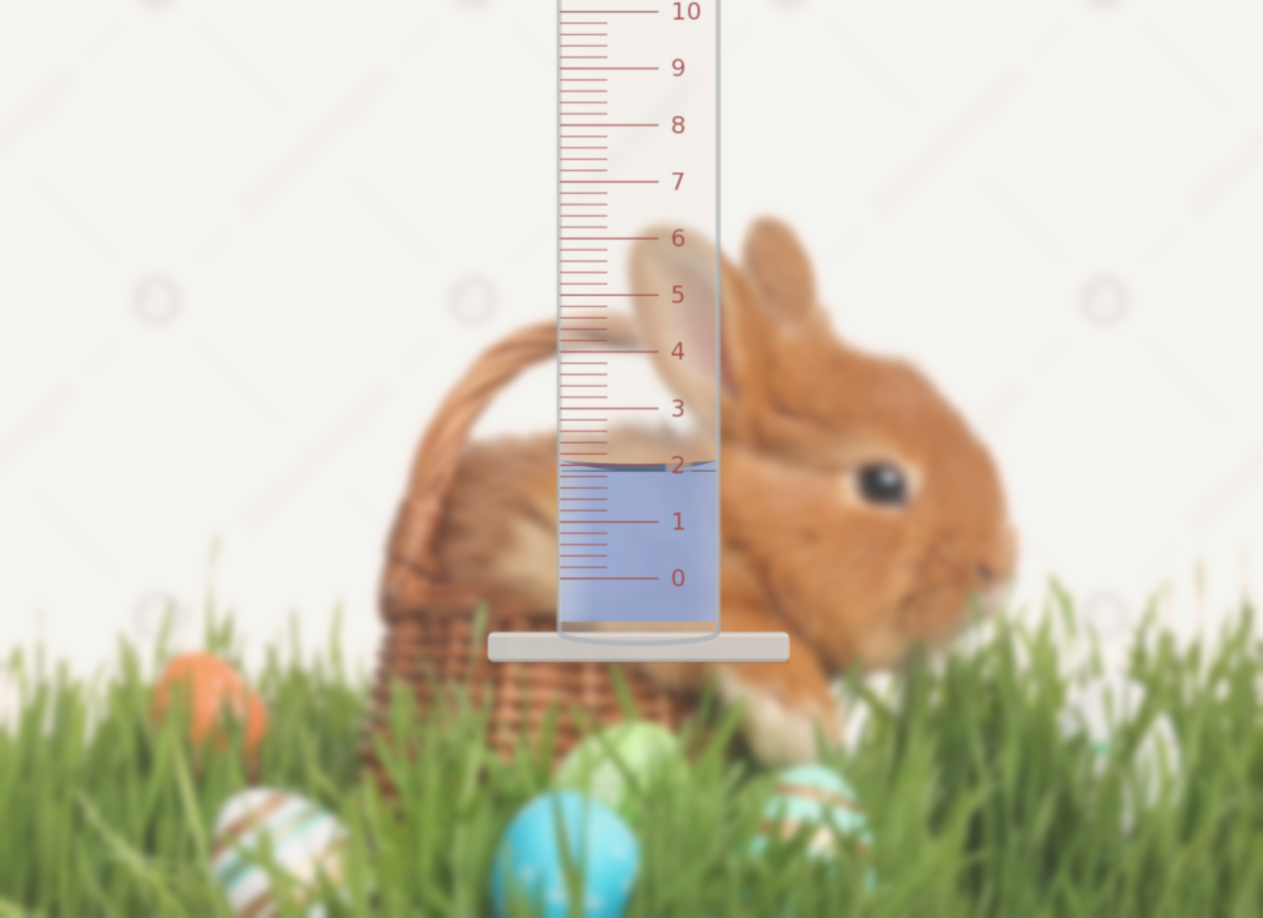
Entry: 1.9; mL
